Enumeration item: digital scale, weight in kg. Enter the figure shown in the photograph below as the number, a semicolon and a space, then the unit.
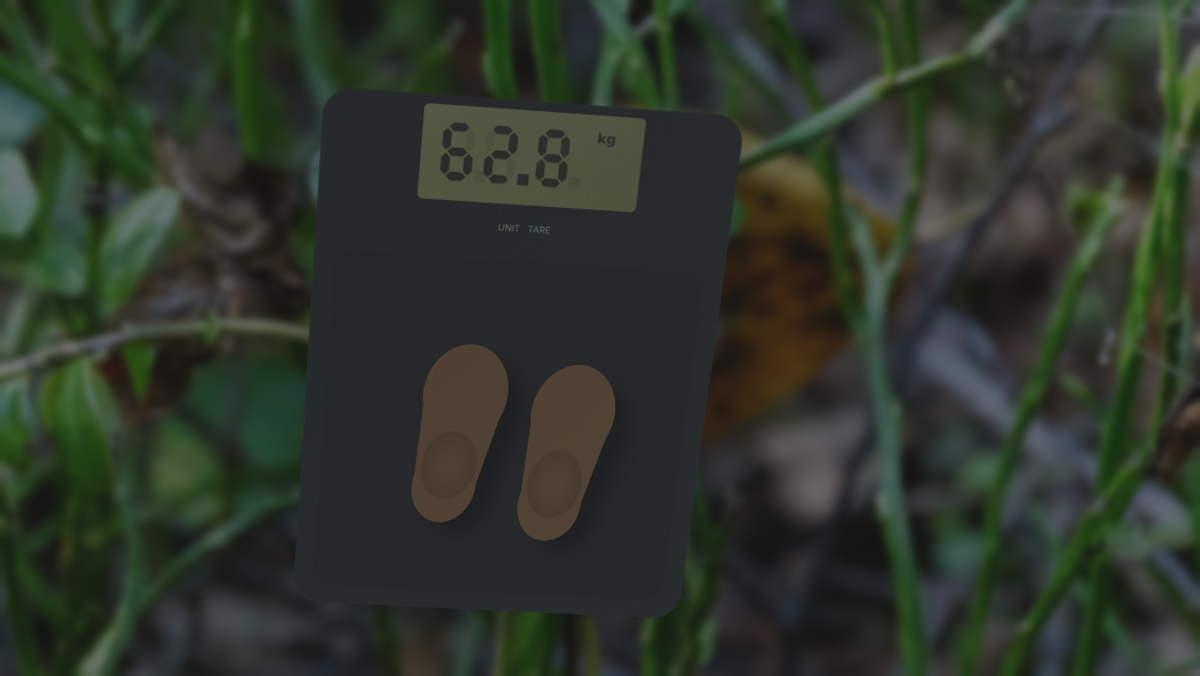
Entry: 62.8; kg
